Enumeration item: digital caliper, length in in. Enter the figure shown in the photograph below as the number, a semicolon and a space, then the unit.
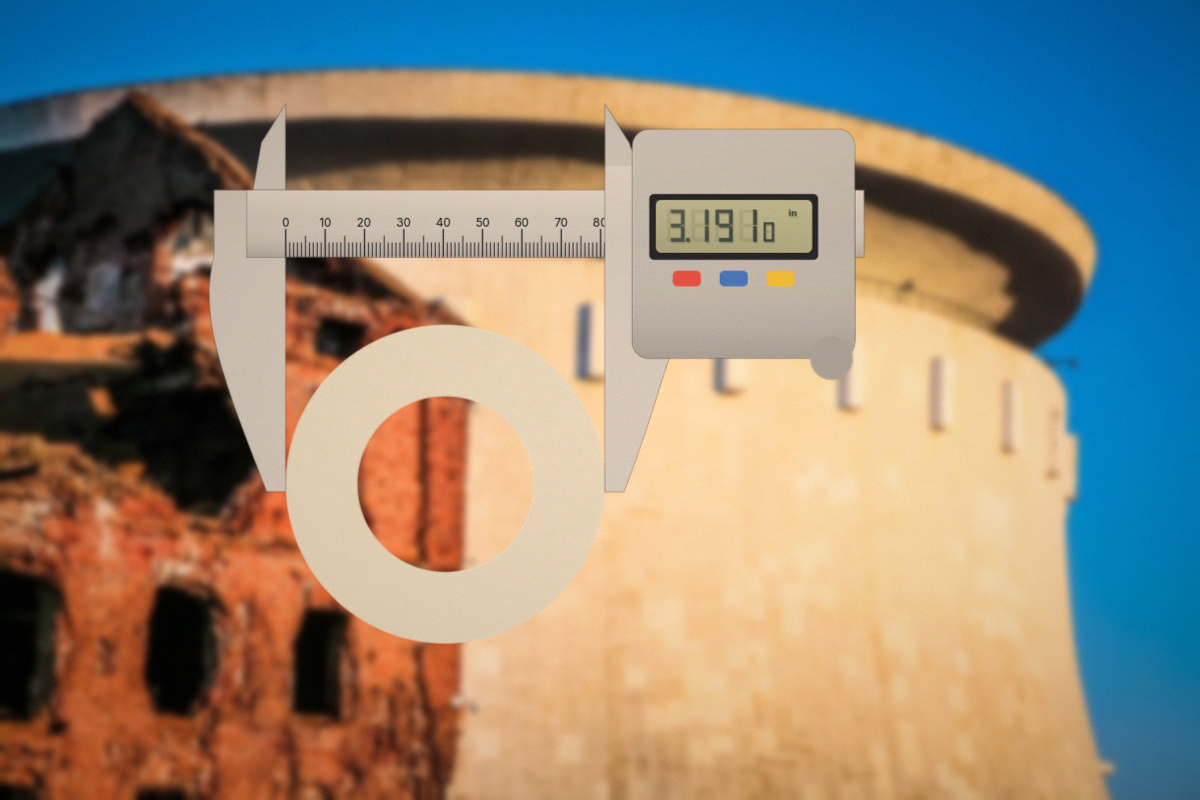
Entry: 3.1910; in
